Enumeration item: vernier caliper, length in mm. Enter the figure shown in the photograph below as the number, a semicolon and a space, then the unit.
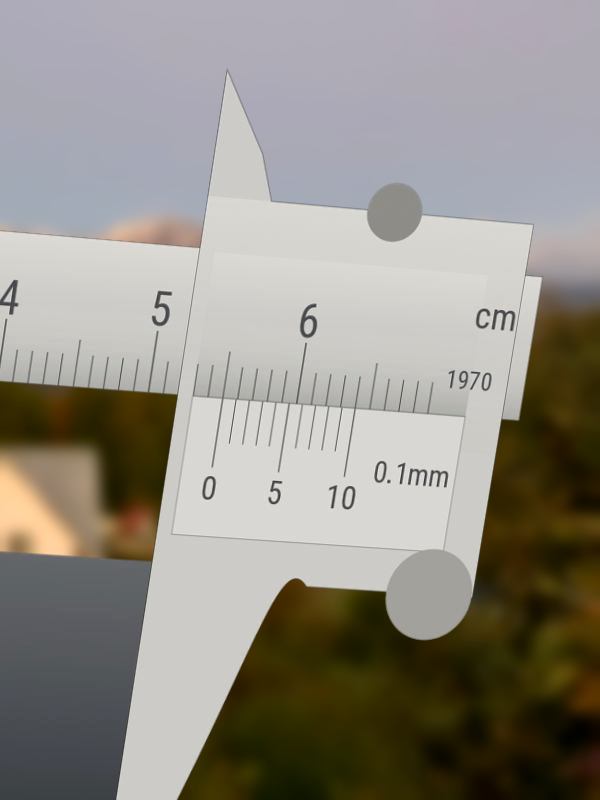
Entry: 55.0; mm
